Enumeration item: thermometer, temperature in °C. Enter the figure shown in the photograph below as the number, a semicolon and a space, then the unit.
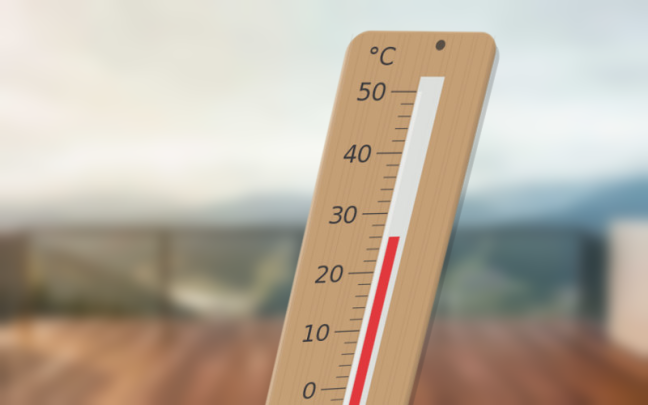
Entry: 26; °C
